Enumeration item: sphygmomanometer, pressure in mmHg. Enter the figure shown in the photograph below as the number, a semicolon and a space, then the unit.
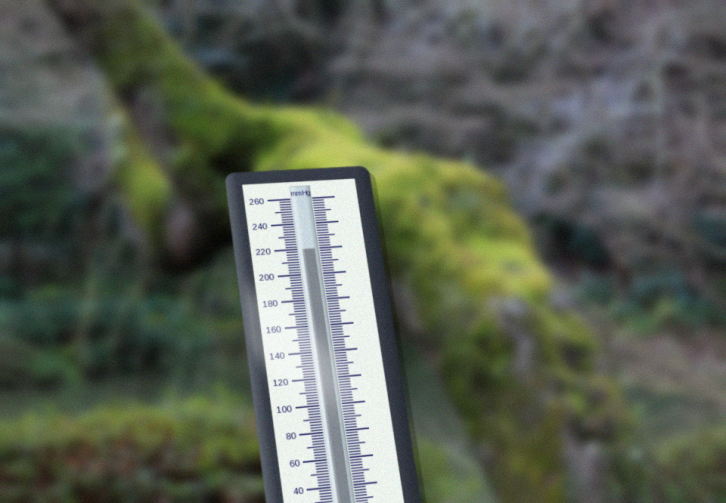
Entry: 220; mmHg
